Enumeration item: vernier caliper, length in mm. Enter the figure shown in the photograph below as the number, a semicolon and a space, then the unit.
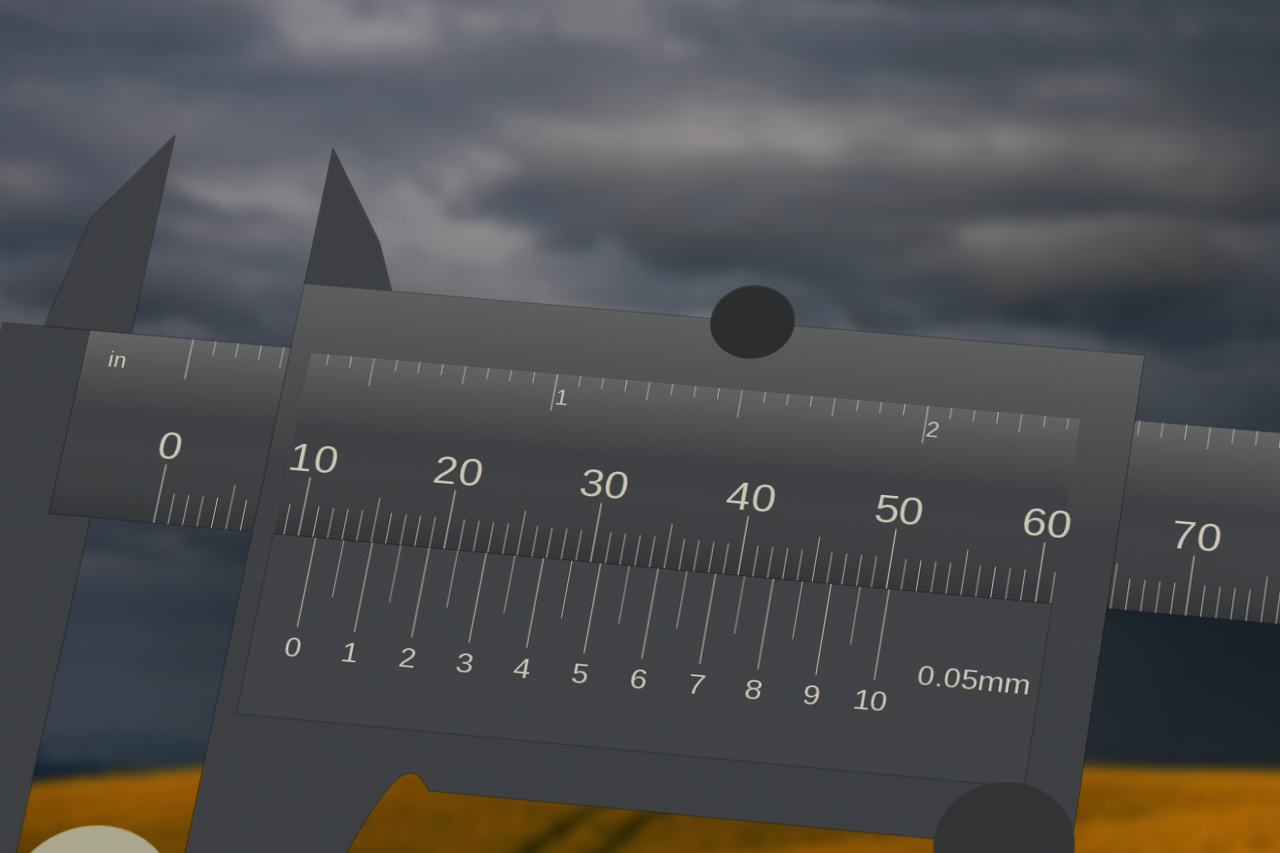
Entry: 11.2; mm
